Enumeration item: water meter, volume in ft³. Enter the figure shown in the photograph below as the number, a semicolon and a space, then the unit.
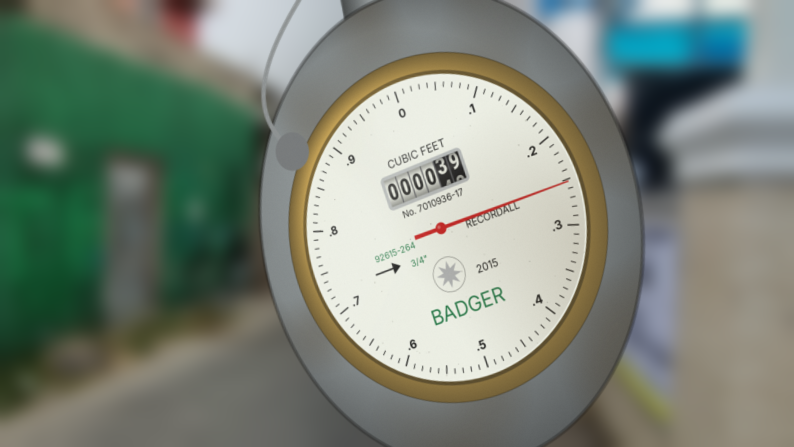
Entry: 39.25; ft³
